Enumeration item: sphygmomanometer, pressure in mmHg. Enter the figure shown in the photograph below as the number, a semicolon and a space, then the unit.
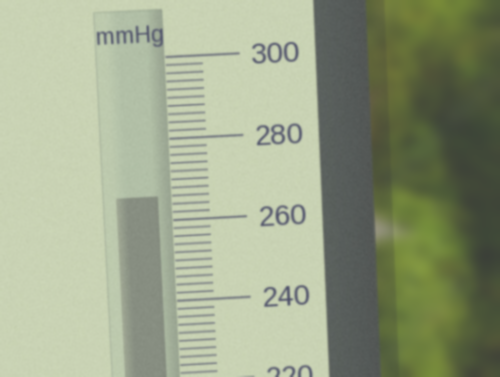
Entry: 266; mmHg
